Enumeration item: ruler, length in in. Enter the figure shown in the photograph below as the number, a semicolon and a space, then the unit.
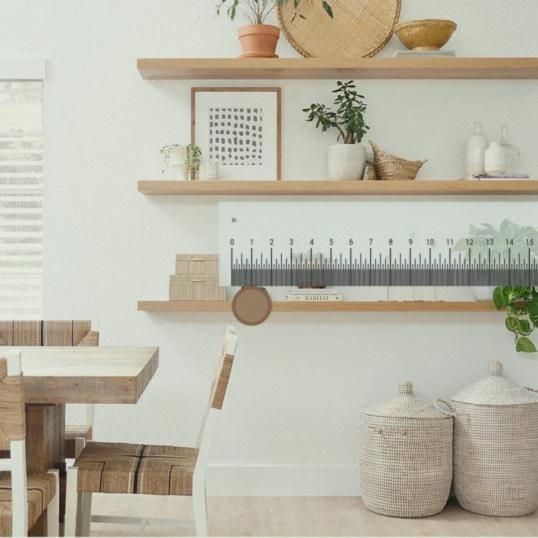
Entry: 2; in
